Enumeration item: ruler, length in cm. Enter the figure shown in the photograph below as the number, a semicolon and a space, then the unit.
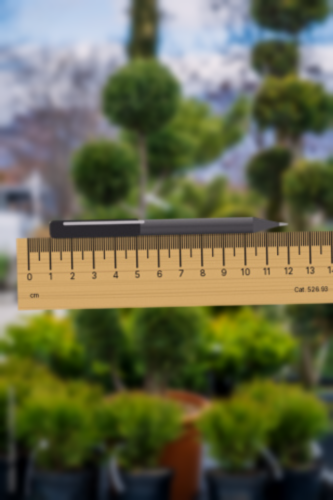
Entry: 11; cm
